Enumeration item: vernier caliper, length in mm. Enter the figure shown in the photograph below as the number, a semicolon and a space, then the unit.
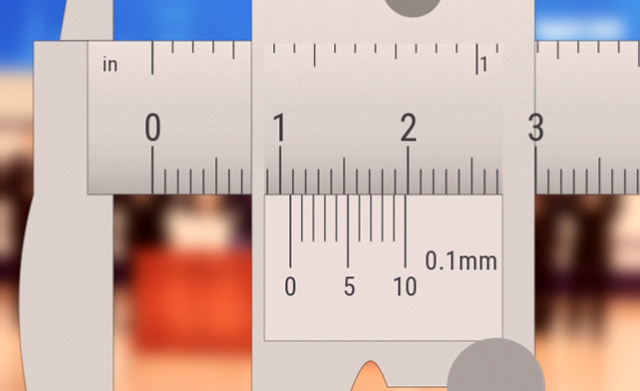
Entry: 10.8; mm
